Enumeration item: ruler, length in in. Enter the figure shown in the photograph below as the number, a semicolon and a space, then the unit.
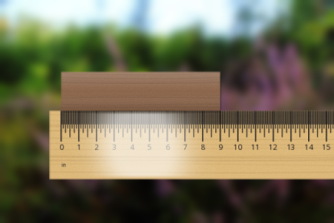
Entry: 9; in
